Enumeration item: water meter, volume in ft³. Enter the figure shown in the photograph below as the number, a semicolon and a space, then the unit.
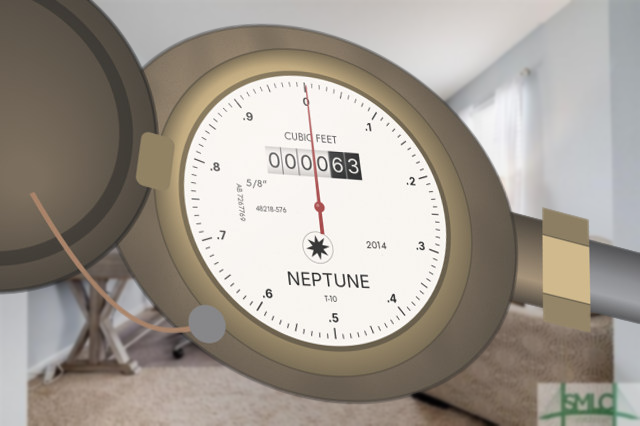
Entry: 63.00; ft³
